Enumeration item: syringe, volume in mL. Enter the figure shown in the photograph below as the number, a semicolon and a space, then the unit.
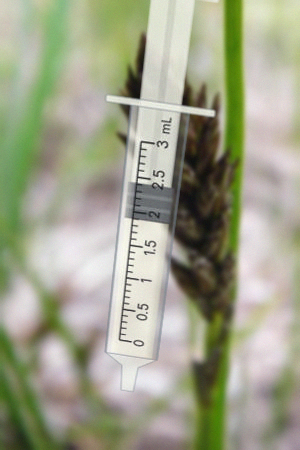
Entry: 1.9; mL
